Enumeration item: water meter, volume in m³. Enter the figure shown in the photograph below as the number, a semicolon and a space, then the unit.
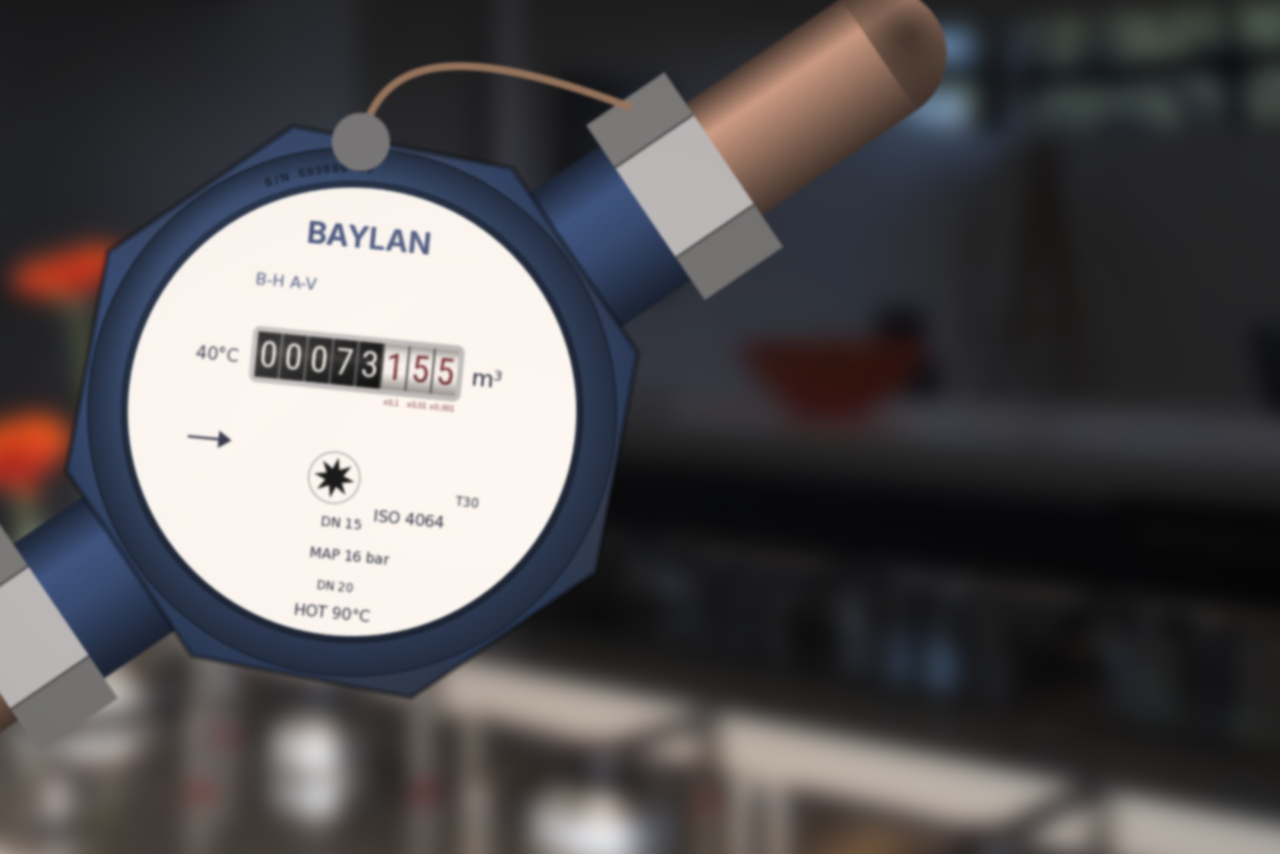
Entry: 73.155; m³
